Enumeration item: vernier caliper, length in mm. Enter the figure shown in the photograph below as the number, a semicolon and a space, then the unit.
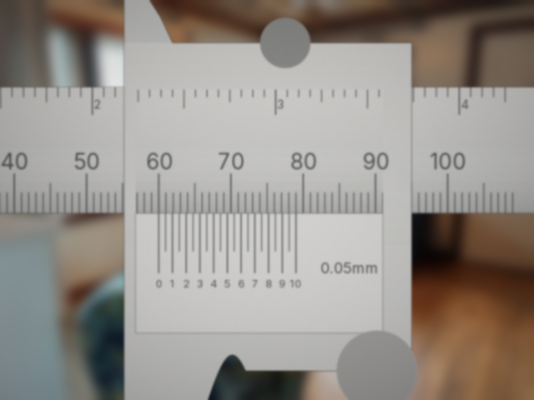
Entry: 60.0; mm
